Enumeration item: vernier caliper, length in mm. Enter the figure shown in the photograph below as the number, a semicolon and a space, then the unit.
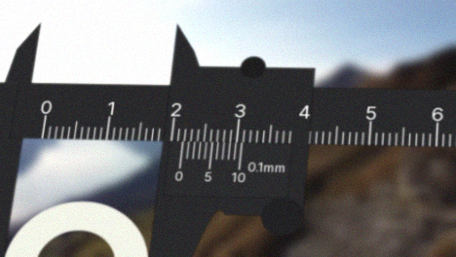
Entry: 21.8; mm
